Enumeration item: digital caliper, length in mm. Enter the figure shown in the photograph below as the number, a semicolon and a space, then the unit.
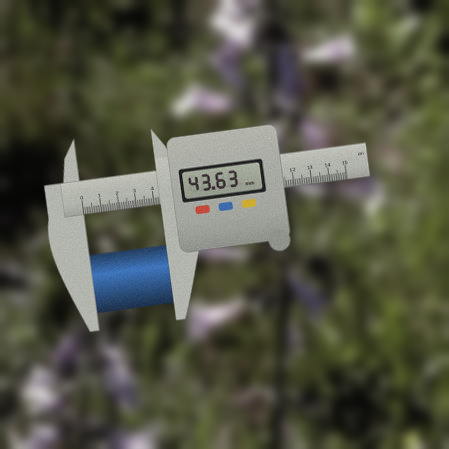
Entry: 43.63; mm
